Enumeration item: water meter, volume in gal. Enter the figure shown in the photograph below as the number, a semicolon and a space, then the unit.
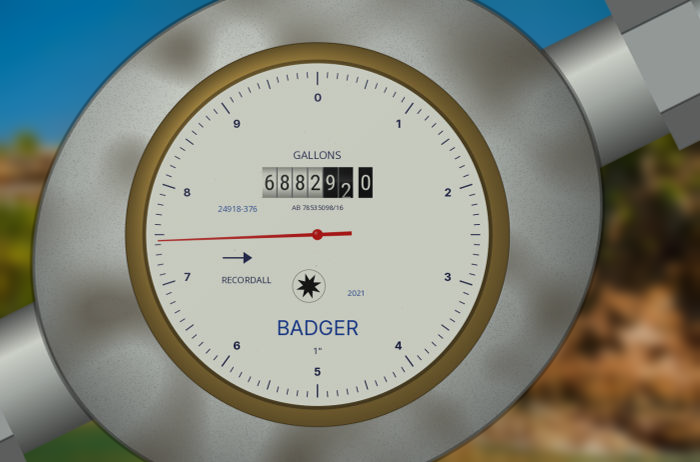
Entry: 6882917.4; gal
